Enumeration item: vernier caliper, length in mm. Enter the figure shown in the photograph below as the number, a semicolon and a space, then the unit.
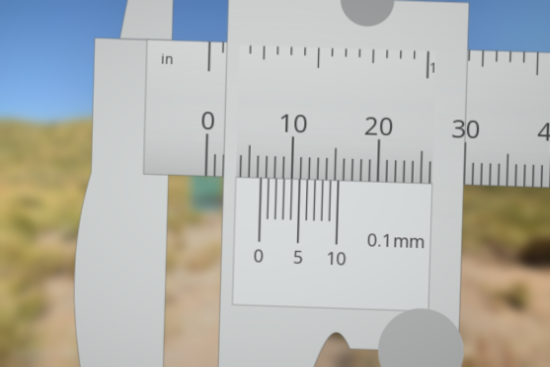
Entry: 6.4; mm
